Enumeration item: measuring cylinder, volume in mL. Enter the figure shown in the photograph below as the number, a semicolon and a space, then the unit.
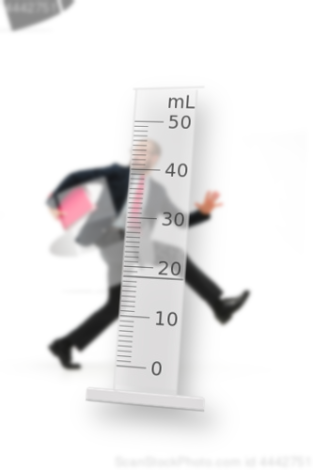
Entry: 18; mL
